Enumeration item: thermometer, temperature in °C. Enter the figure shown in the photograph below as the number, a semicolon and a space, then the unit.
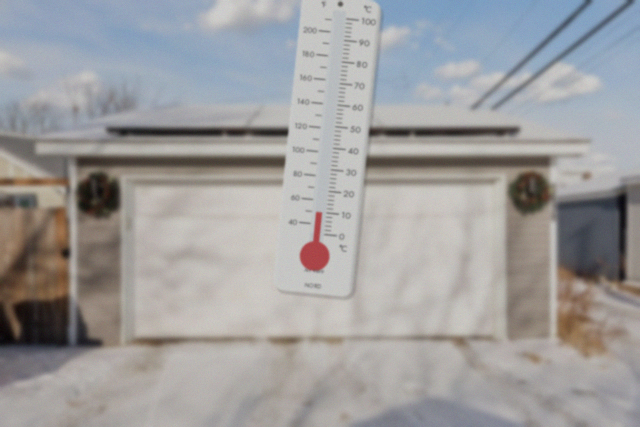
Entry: 10; °C
